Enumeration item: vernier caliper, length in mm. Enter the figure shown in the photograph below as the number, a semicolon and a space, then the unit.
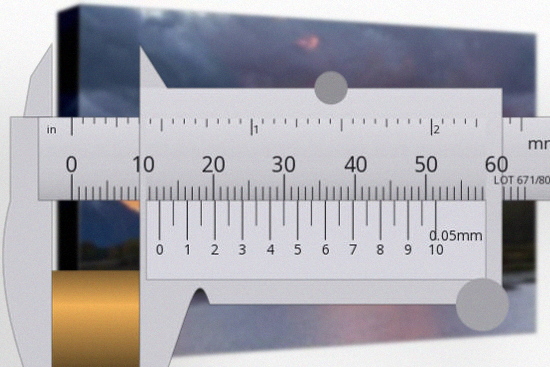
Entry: 12.4; mm
